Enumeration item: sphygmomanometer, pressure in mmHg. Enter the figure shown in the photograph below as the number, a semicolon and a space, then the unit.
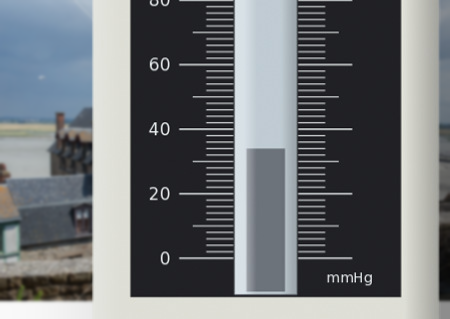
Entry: 34; mmHg
